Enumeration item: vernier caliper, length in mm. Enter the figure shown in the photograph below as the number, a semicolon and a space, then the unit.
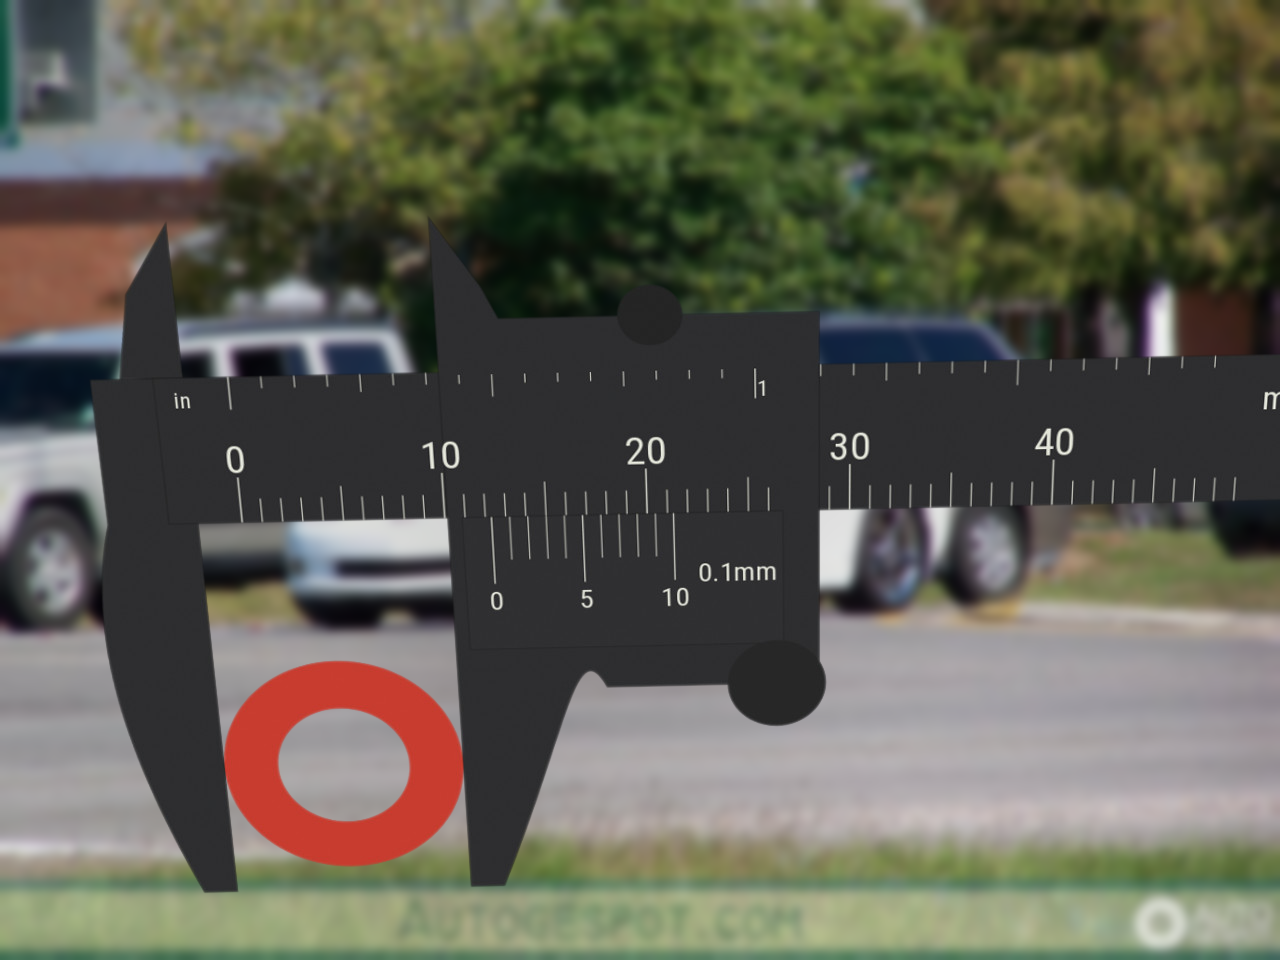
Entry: 12.3; mm
